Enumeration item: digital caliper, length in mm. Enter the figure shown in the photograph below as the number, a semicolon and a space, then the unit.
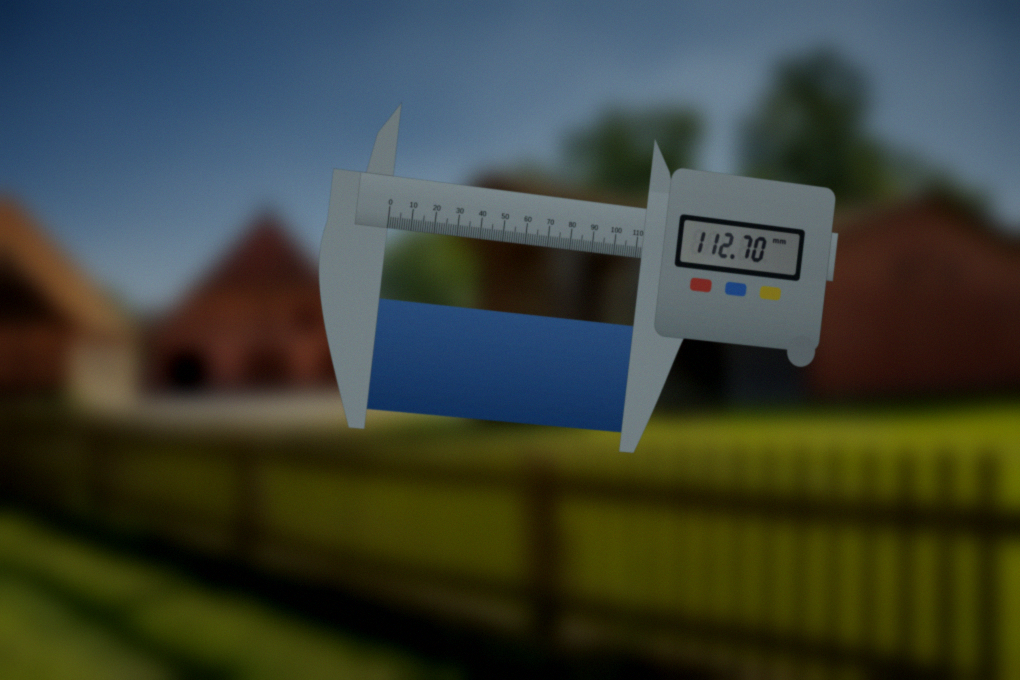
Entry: 112.70; mm
